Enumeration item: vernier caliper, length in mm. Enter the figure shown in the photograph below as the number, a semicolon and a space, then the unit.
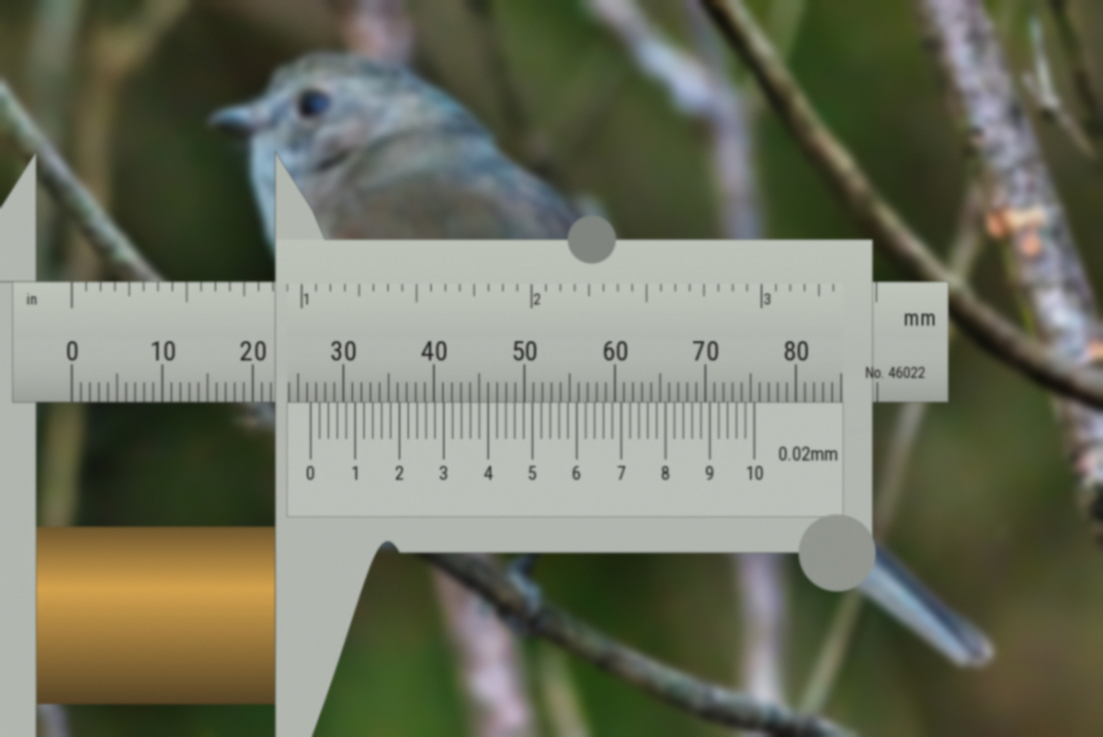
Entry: 26.4; mm
